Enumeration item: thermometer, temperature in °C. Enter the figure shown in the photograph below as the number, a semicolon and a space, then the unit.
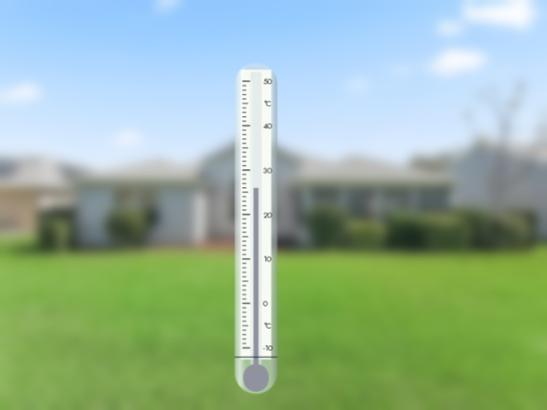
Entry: 26; °C
